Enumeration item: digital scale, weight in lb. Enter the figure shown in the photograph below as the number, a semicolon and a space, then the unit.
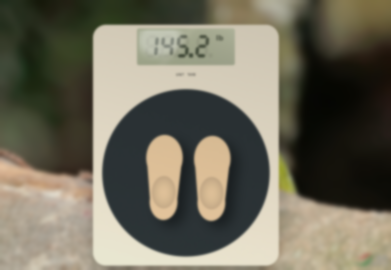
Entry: 145.2; lb
